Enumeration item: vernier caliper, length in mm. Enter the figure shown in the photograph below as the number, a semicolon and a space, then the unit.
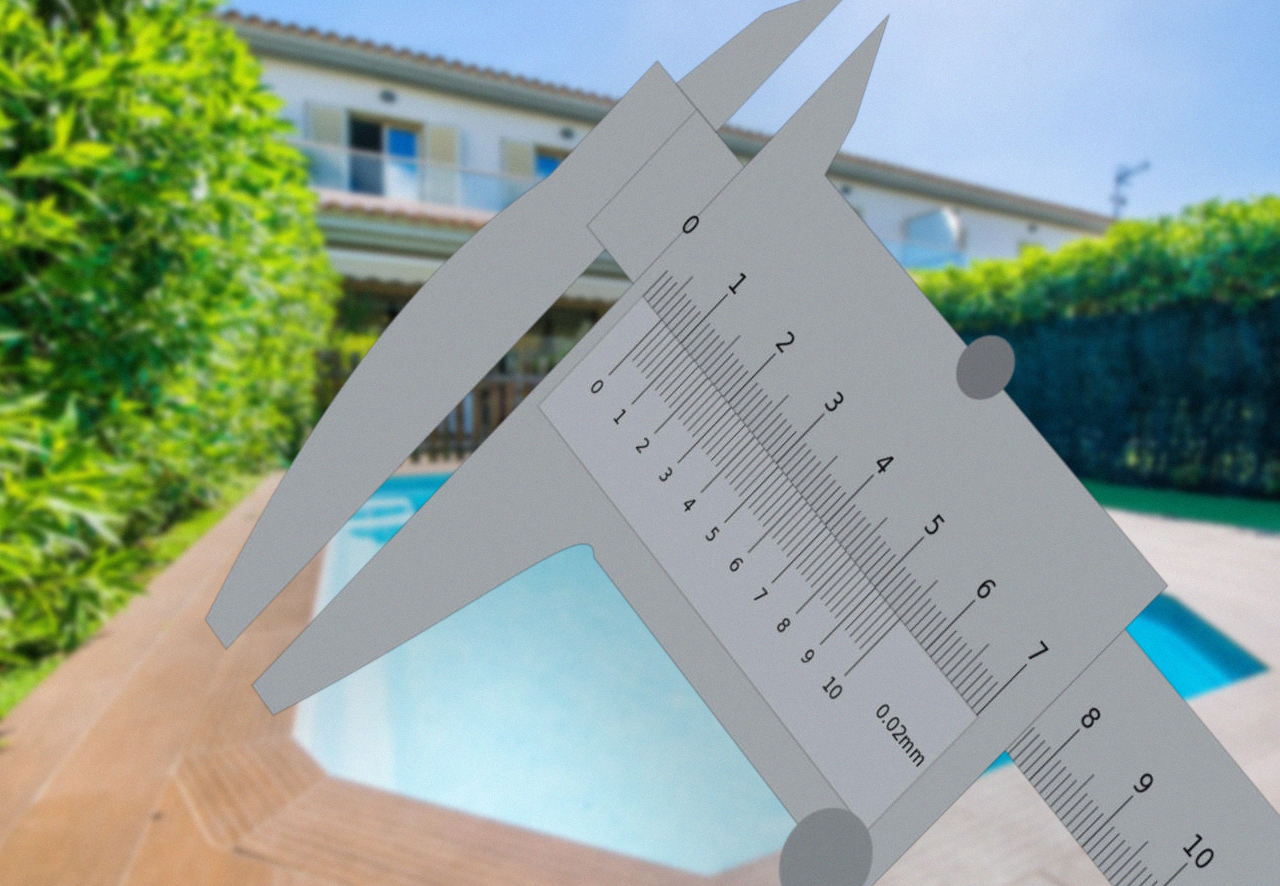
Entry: 6.0; mm
